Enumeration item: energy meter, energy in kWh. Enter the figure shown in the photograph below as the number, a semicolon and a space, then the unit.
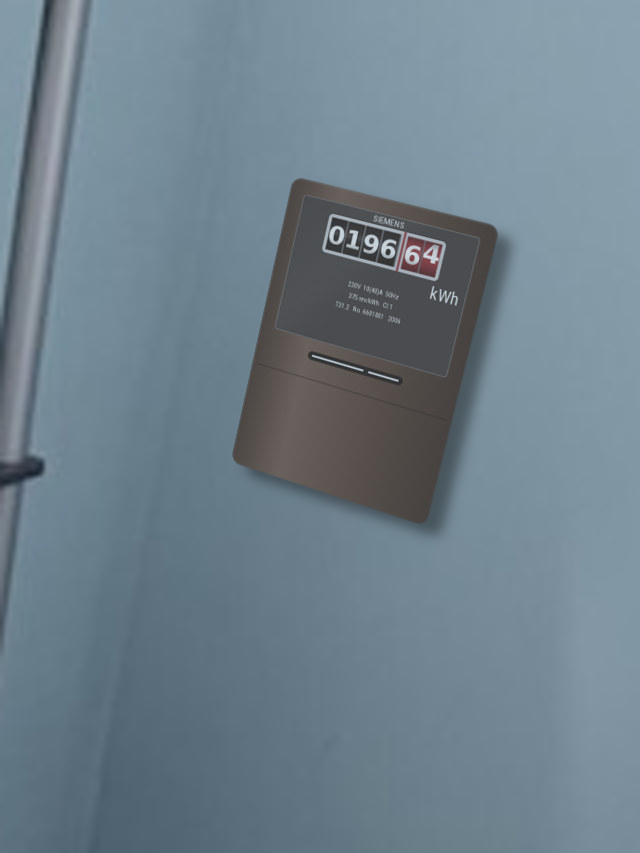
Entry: 196.64; kWh
